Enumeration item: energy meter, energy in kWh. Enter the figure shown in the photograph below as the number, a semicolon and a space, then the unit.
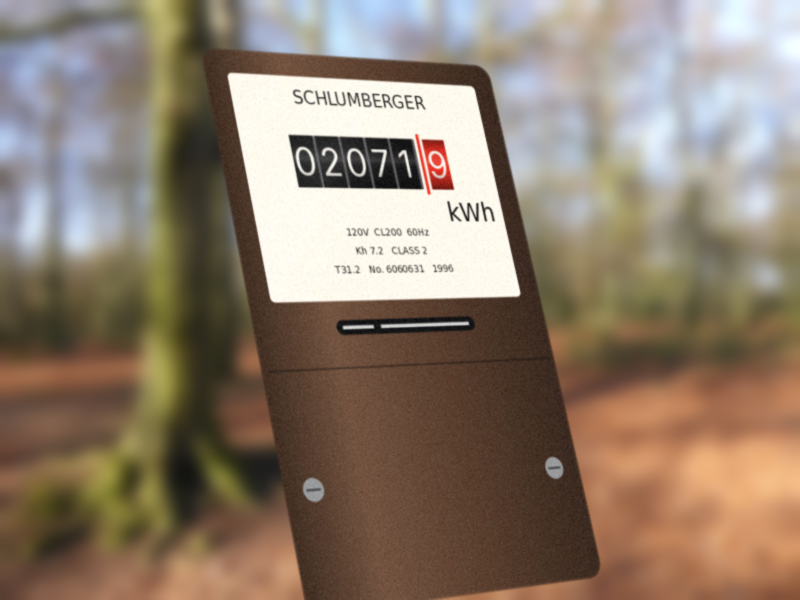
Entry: 2071.9; kWh
